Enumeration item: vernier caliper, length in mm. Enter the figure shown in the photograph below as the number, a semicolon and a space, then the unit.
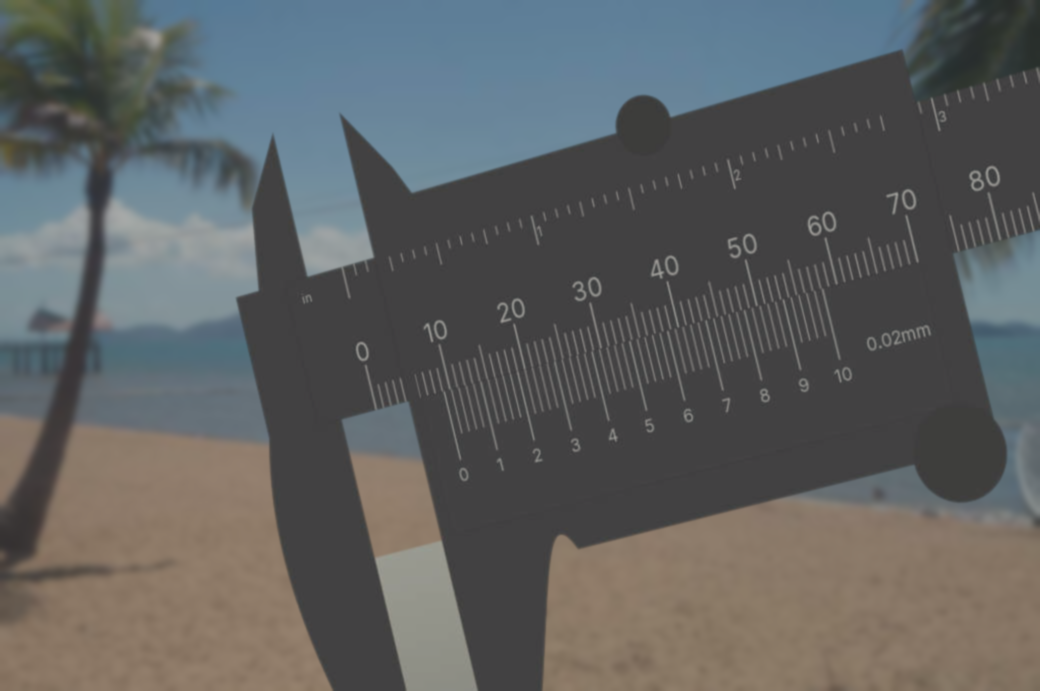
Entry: 9.2; mm
